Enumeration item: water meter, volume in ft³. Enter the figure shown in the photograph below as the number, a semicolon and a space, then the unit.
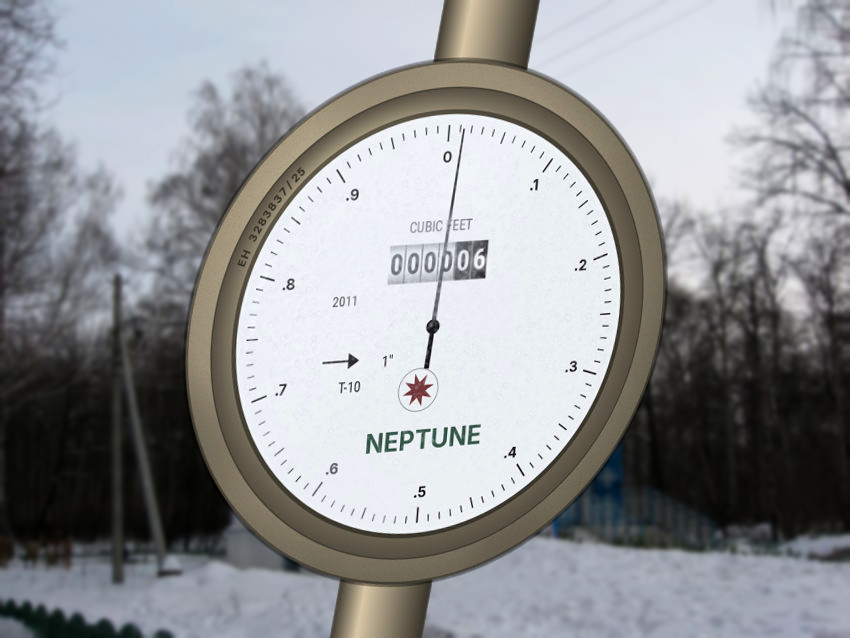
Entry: 6.01; ft³
